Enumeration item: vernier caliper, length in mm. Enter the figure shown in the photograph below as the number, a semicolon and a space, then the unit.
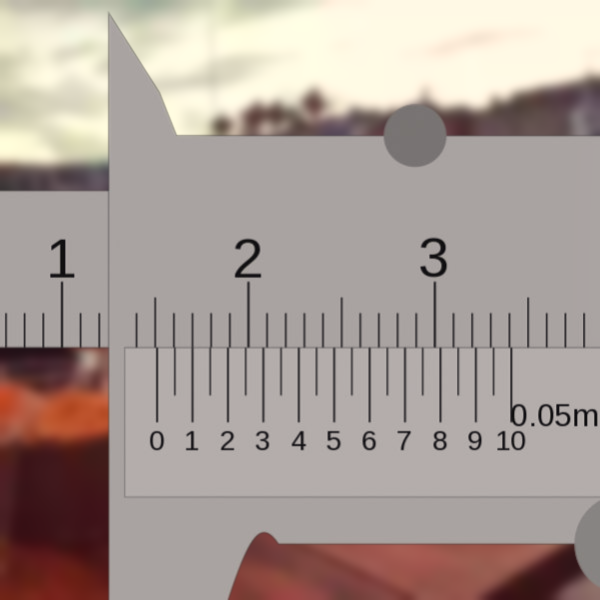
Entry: 15.1; mm
